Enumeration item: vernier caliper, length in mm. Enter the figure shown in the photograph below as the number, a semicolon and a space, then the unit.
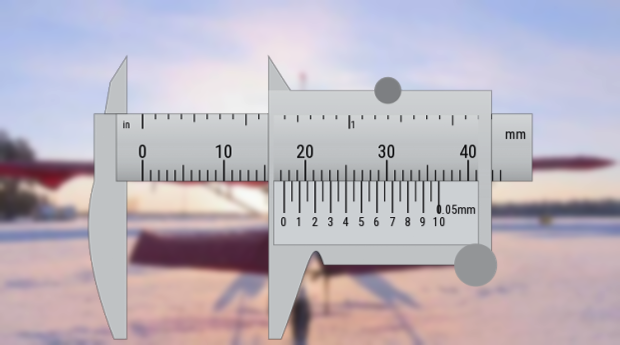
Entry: 17.4; mm
